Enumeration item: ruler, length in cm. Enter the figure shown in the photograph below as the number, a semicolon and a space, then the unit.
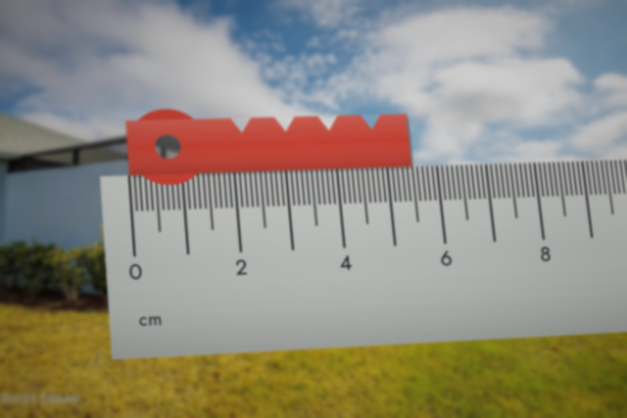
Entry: 5.5; cm
